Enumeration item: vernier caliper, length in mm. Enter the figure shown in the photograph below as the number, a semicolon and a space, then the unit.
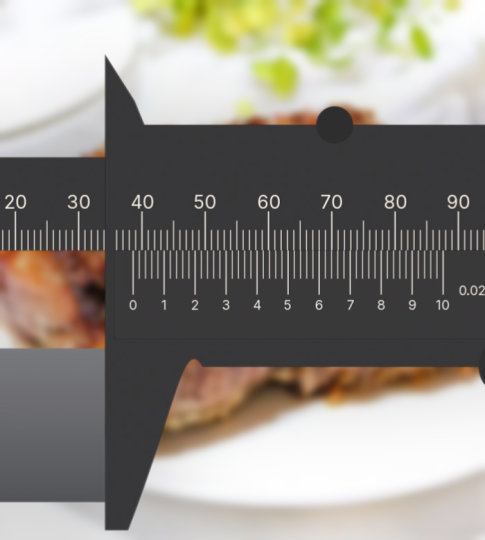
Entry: 38.6; mm
